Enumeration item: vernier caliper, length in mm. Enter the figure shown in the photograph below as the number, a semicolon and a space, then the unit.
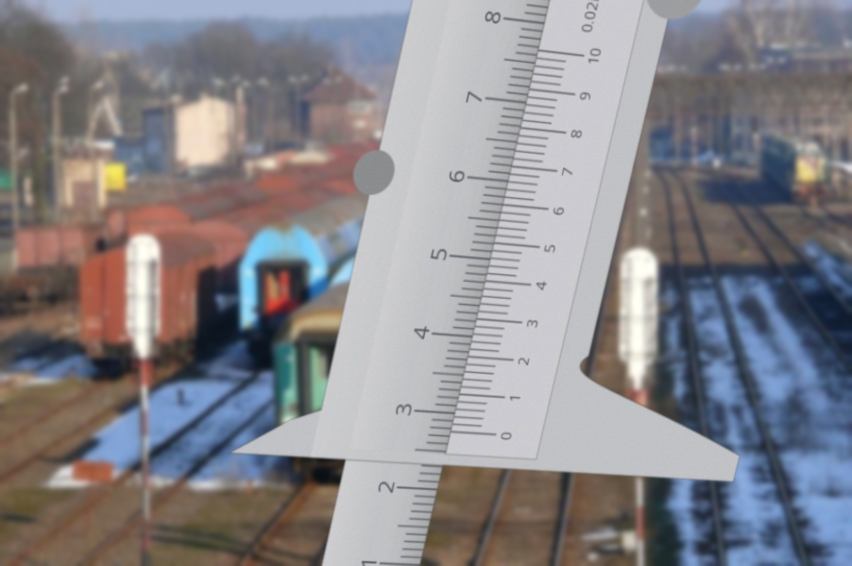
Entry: 27.6; mm
